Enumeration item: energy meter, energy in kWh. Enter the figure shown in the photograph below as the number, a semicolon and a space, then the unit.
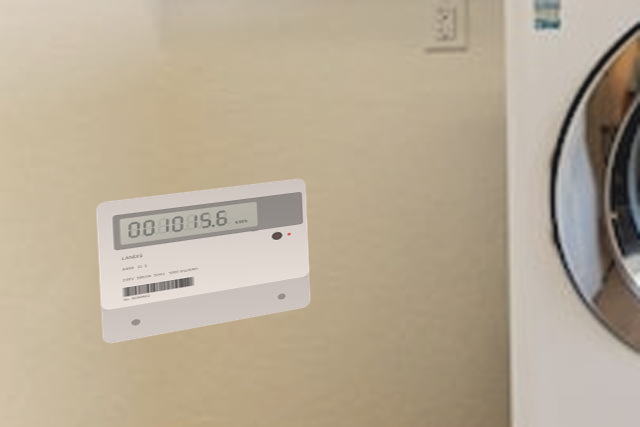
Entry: 1015.6; kWh
